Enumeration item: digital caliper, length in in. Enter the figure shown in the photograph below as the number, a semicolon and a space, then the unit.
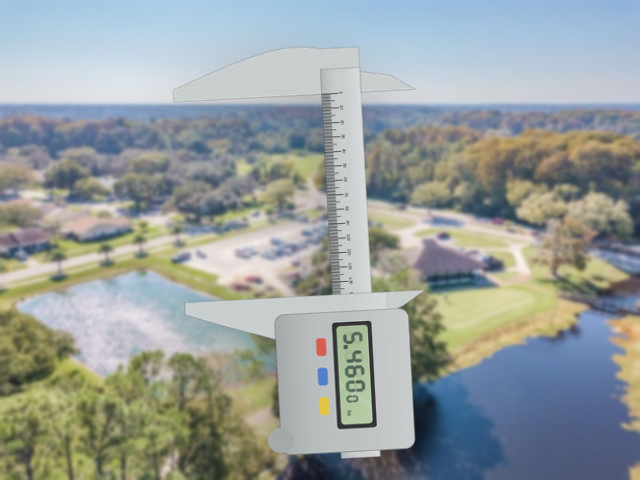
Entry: 5.4600; in
